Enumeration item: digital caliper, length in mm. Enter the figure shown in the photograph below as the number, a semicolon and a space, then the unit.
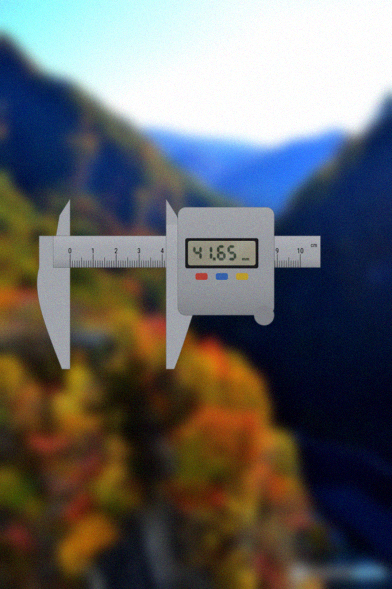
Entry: 41.65; mm
